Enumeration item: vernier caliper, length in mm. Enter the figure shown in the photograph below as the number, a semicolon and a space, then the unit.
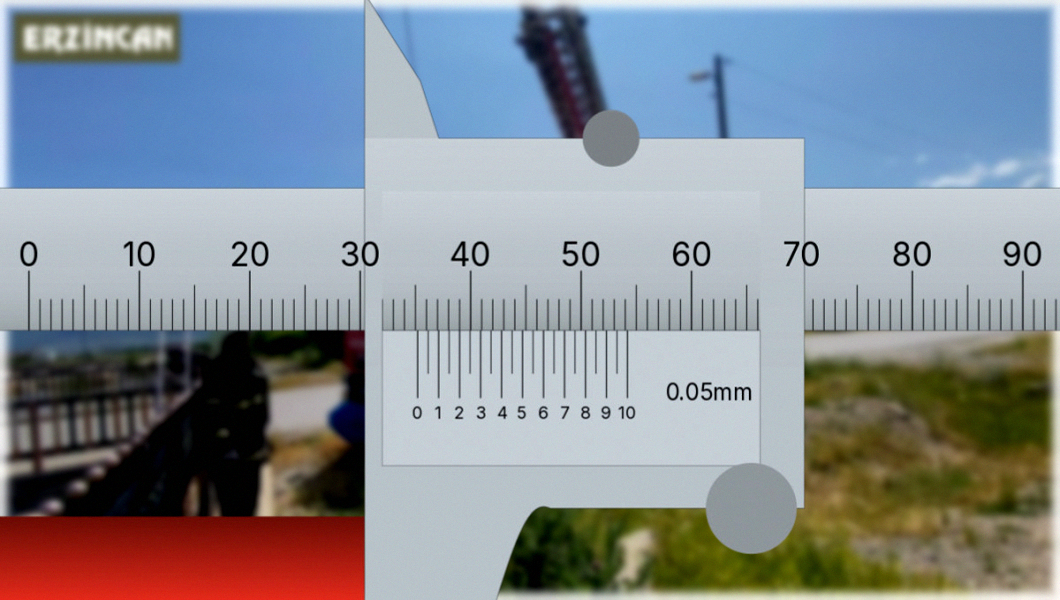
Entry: 35.2; mm
